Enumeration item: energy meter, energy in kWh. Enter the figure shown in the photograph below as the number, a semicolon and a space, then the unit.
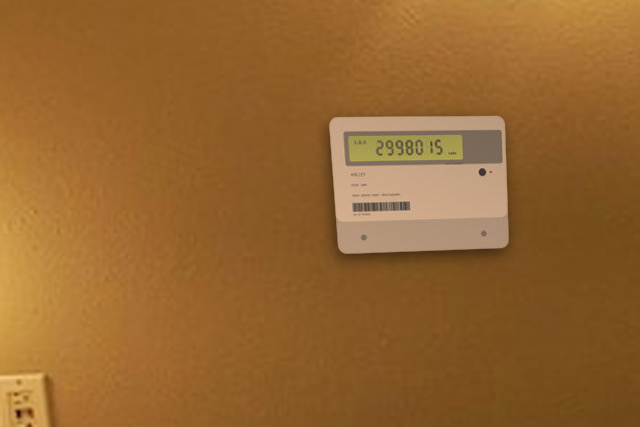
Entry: 2998015; kWh
